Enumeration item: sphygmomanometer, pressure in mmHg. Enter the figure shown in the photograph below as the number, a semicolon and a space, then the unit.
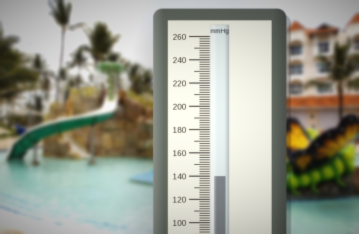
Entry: 140; mmHg
